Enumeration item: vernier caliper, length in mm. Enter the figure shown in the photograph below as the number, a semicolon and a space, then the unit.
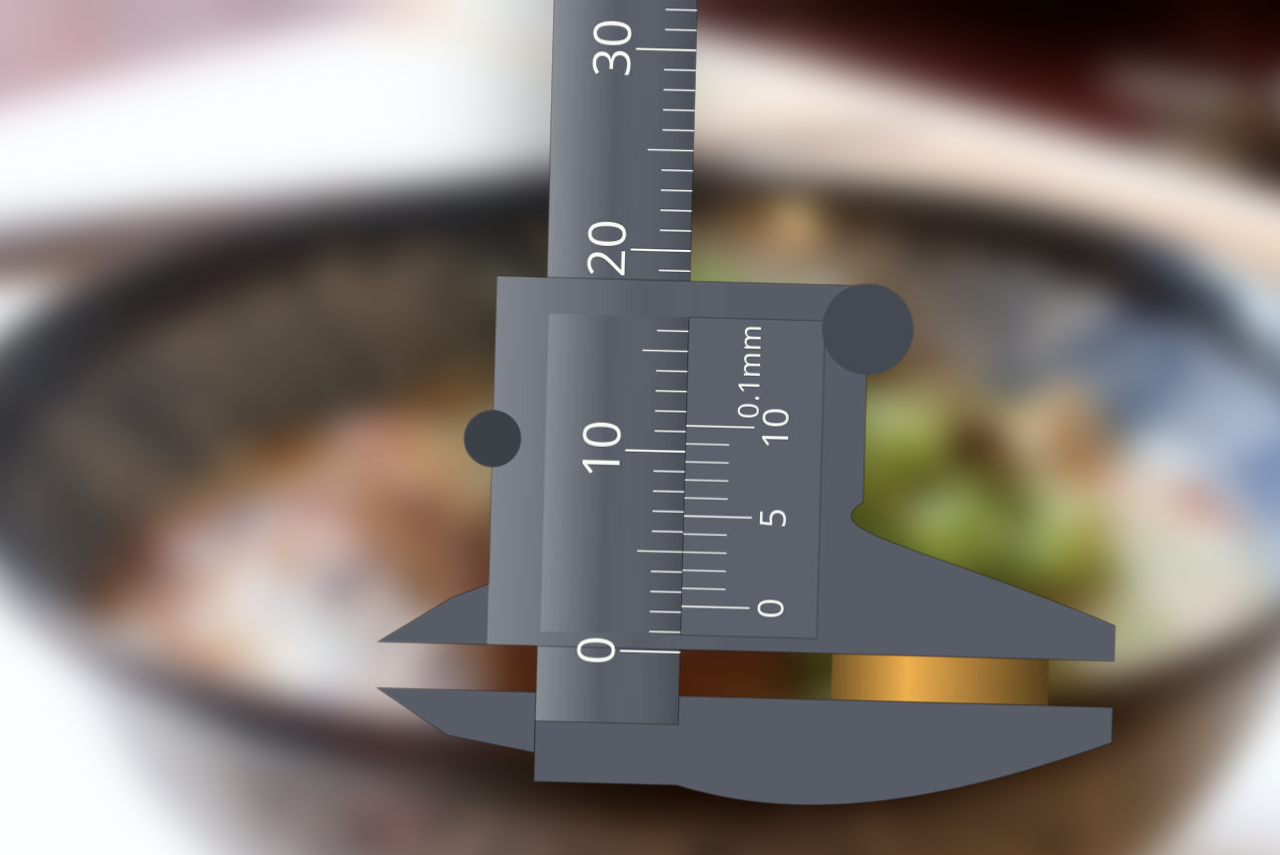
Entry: 2.3; mm
